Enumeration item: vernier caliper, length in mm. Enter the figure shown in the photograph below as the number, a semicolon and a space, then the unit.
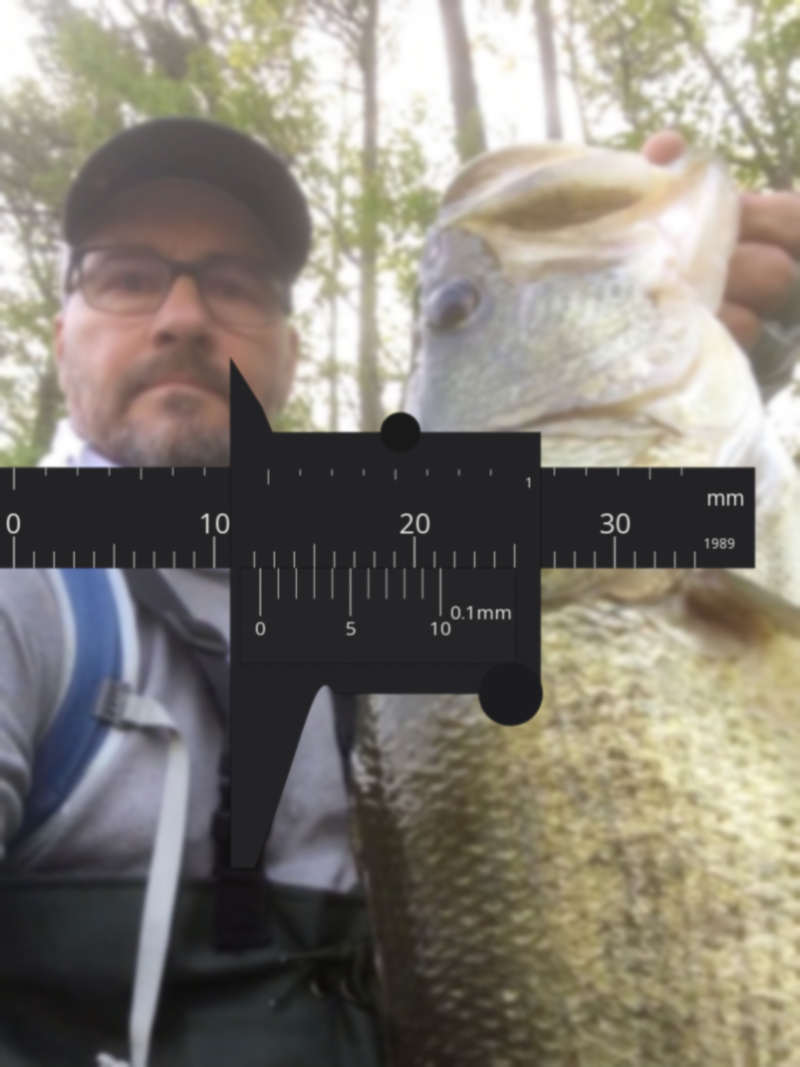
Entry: 12.3; mm
